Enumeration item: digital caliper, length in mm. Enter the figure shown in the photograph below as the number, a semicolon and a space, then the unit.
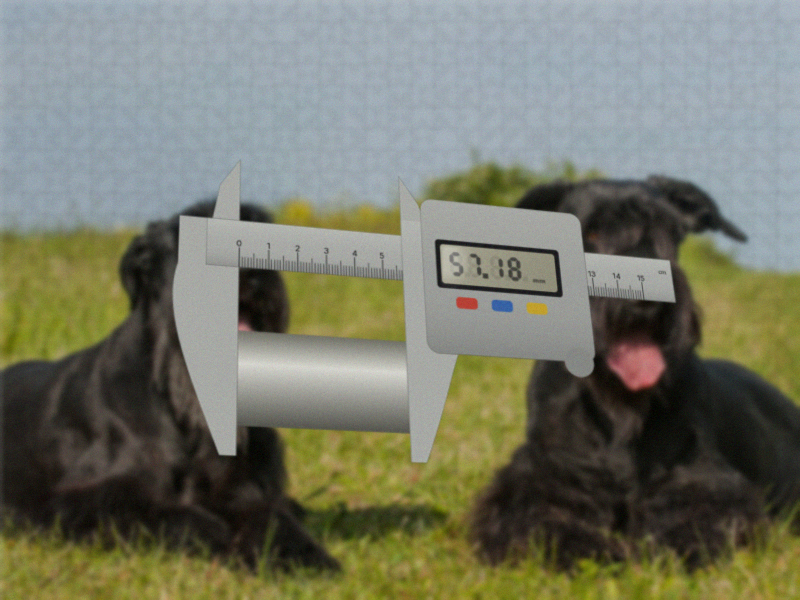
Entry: 57.18; mm
